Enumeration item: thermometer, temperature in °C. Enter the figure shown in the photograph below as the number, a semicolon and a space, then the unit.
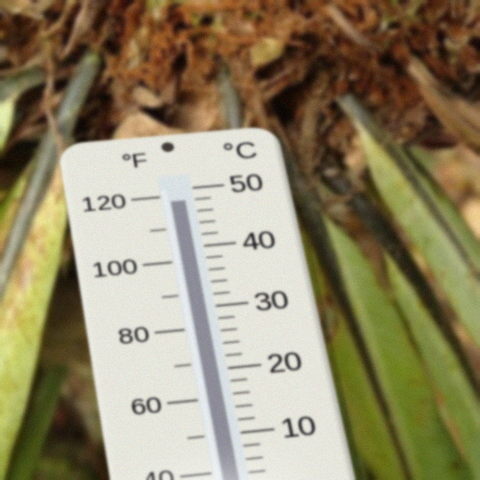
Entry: 48; °C
